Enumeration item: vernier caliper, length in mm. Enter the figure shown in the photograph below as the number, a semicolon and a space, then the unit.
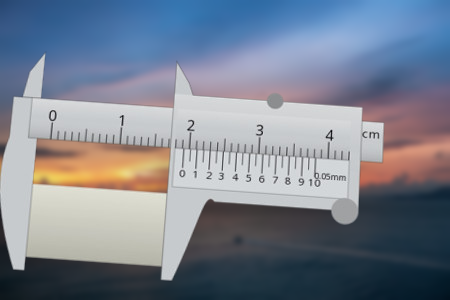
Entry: 19.2; mm
